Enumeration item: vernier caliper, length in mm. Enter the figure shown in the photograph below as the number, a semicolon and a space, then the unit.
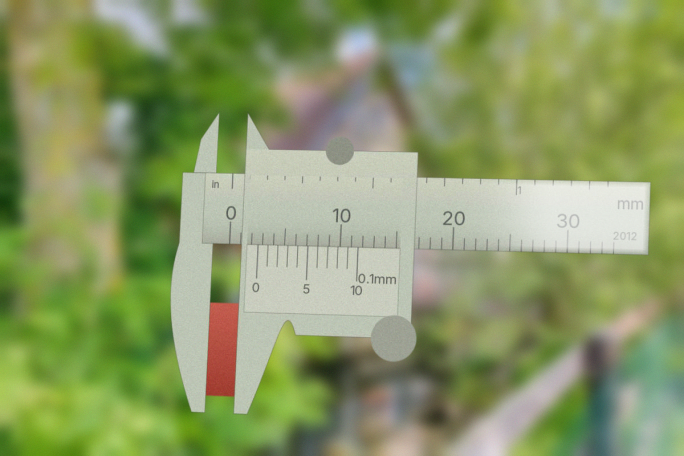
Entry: 2.6; mm
